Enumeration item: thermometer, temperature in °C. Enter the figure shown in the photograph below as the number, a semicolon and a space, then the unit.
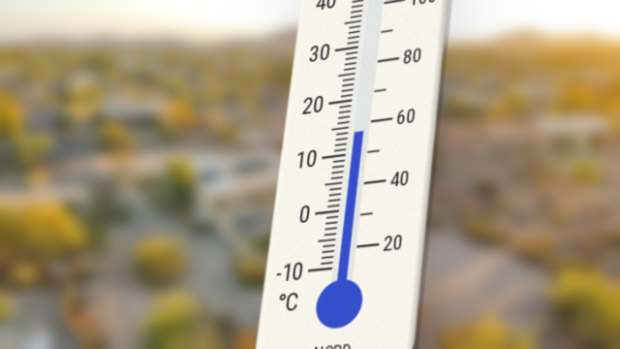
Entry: 14; °C
